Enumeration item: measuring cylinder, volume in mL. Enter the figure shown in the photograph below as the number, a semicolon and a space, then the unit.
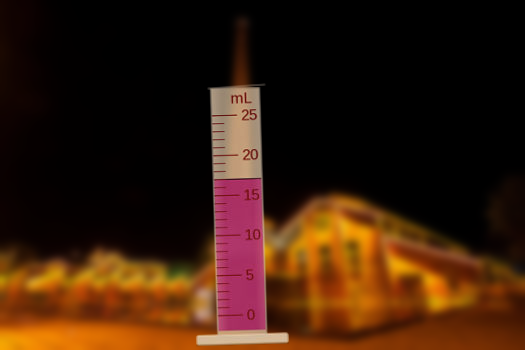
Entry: 17; mL
